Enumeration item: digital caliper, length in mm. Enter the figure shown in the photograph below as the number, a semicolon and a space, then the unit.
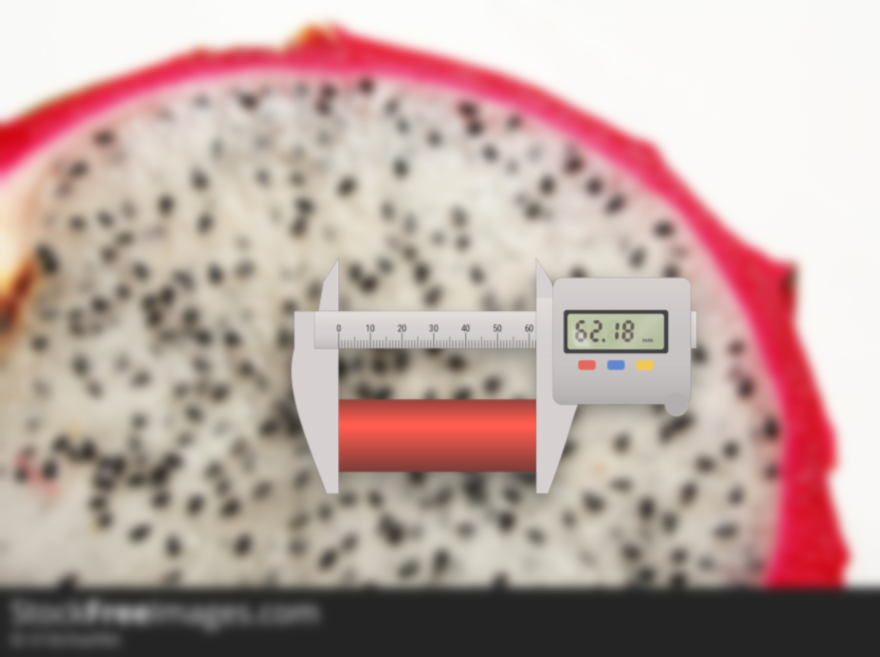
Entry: 62.18; mm
